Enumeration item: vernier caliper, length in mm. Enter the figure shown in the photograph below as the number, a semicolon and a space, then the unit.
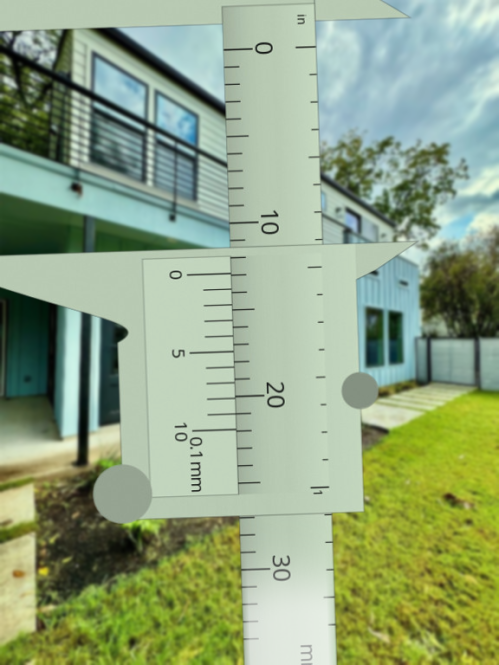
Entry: 12.9; mm
